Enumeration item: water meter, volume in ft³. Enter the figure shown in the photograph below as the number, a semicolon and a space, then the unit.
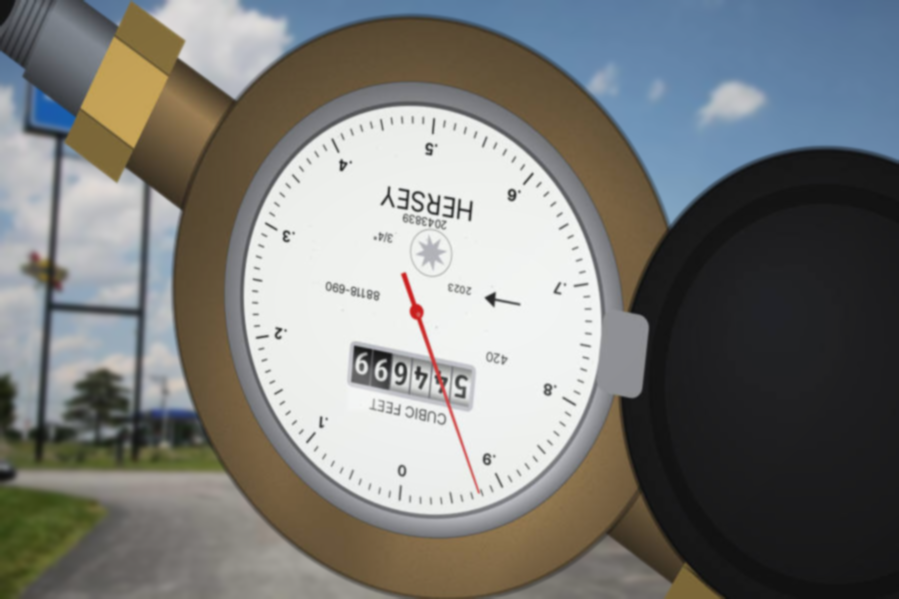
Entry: 544698.92; ft³
